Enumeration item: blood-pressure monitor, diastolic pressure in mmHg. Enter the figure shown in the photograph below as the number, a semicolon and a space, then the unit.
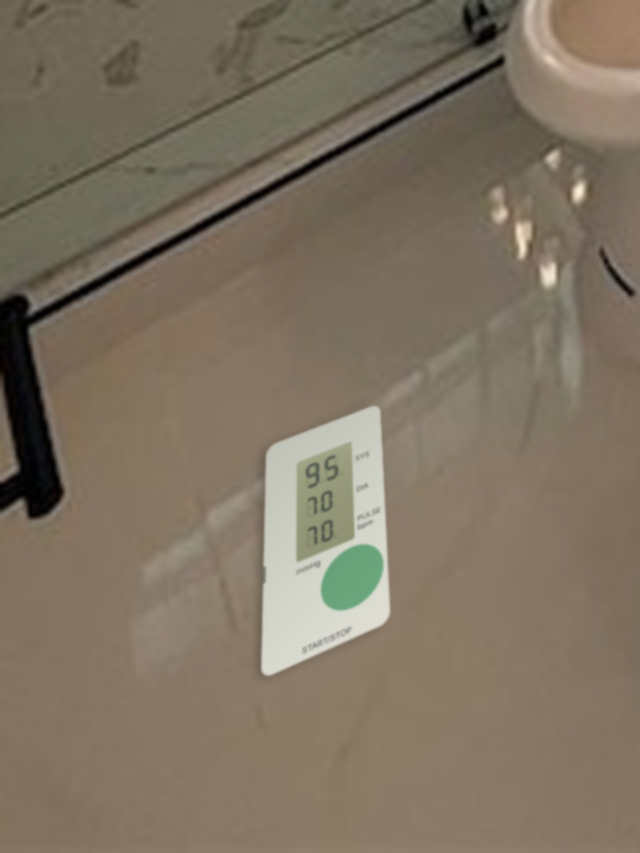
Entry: 70; mmHg
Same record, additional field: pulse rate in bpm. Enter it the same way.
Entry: 70; bpm
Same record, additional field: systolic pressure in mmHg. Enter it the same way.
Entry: 95; mmHg
